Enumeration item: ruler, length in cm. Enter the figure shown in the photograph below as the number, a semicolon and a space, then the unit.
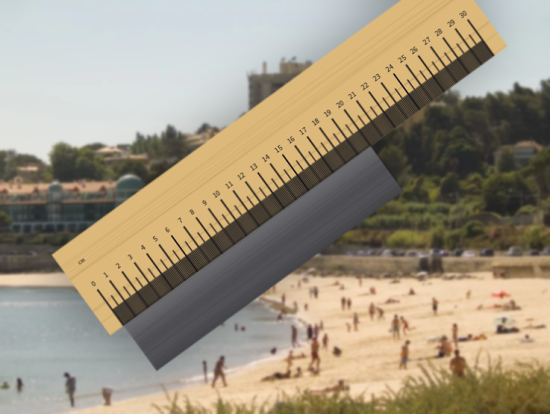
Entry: 20; cm
